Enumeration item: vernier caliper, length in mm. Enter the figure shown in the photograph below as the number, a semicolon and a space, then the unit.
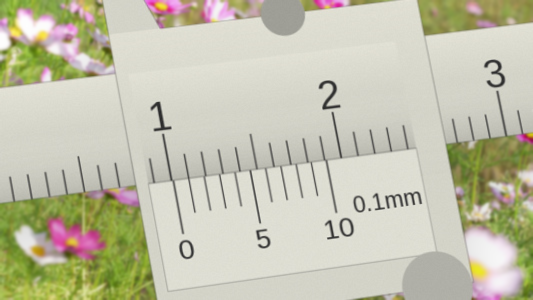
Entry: 10.1; mm
